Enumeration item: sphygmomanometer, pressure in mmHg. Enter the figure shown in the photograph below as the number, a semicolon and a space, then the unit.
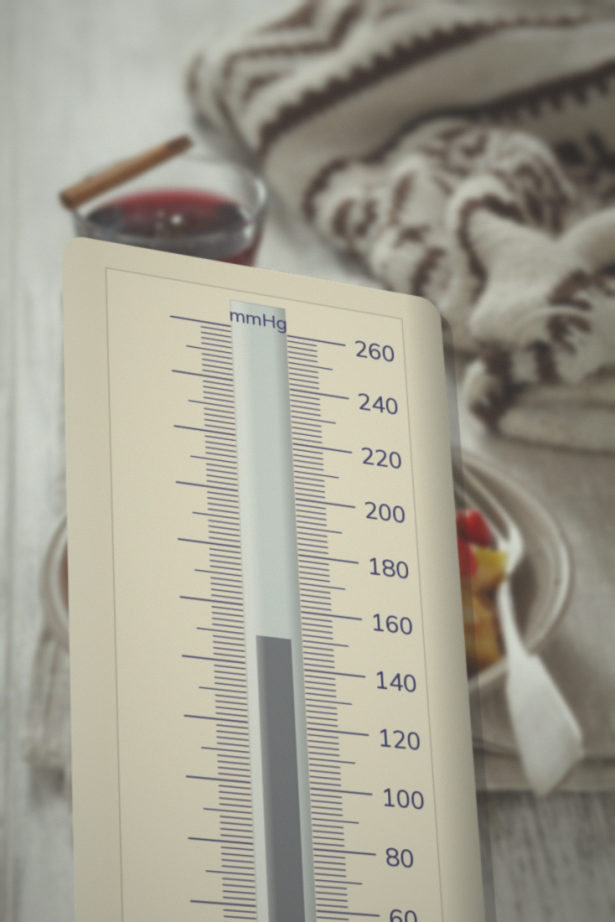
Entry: 150; mmHg
